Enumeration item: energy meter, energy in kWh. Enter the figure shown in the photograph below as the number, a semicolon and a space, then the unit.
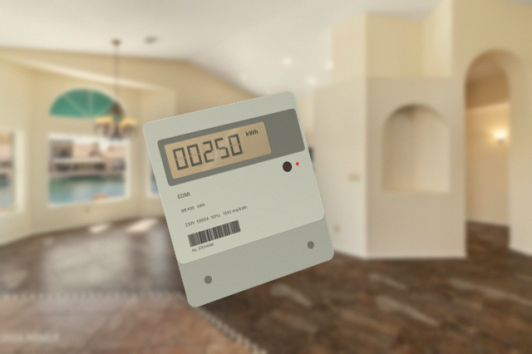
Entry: 250; kWh
